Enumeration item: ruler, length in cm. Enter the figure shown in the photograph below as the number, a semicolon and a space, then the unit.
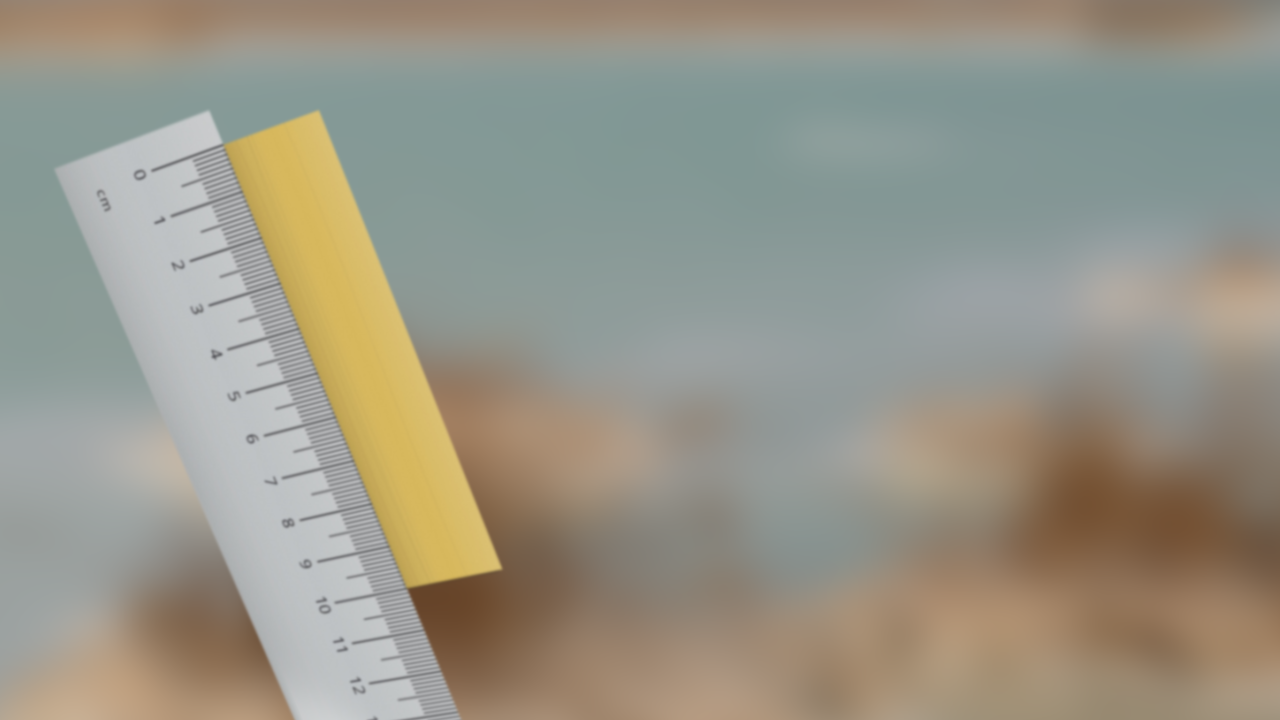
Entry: 10; cm
